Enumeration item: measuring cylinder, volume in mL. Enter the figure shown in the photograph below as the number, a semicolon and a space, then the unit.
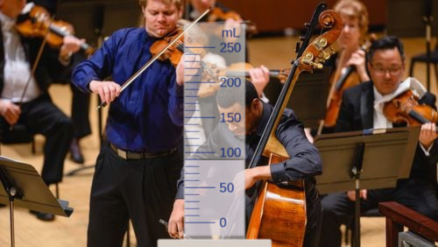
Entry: 90; mL
